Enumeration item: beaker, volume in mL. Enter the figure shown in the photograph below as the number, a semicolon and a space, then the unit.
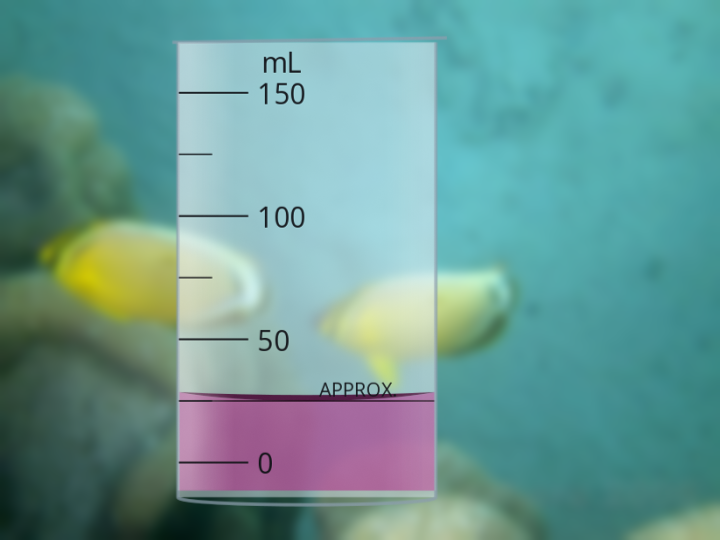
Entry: 25; mL
